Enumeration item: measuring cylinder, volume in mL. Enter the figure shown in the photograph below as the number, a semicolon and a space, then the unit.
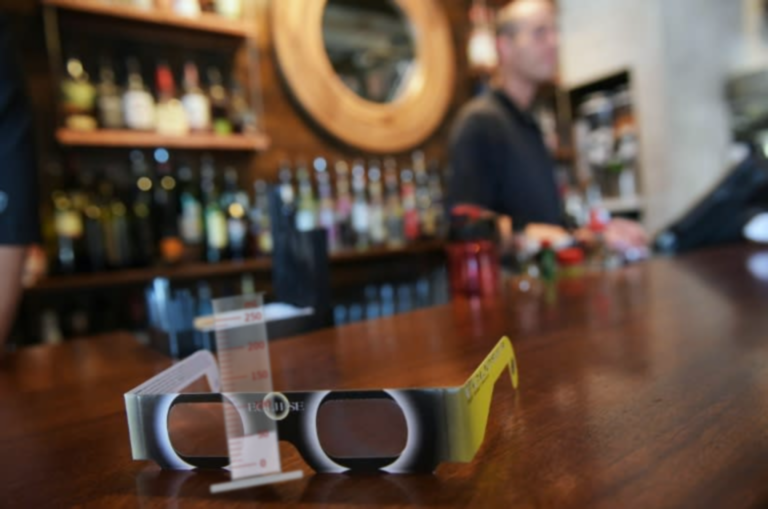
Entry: 50; mL
